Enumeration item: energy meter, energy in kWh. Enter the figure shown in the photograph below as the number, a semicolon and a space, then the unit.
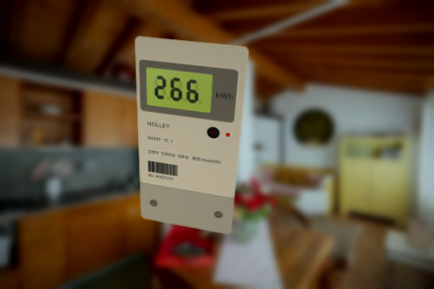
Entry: 266; kWh
